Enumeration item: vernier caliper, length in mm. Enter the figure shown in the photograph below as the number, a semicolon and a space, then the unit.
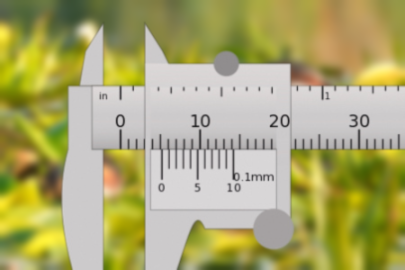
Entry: 5.2; mm
